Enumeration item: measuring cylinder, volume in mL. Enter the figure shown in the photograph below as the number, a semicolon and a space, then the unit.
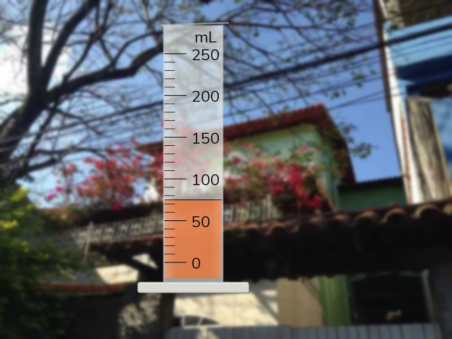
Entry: 75; mL
